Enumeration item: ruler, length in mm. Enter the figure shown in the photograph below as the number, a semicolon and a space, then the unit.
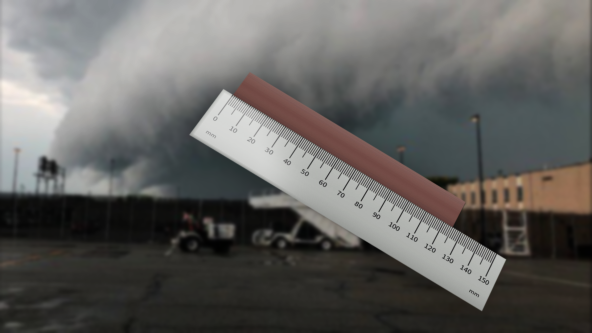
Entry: 125; mm
